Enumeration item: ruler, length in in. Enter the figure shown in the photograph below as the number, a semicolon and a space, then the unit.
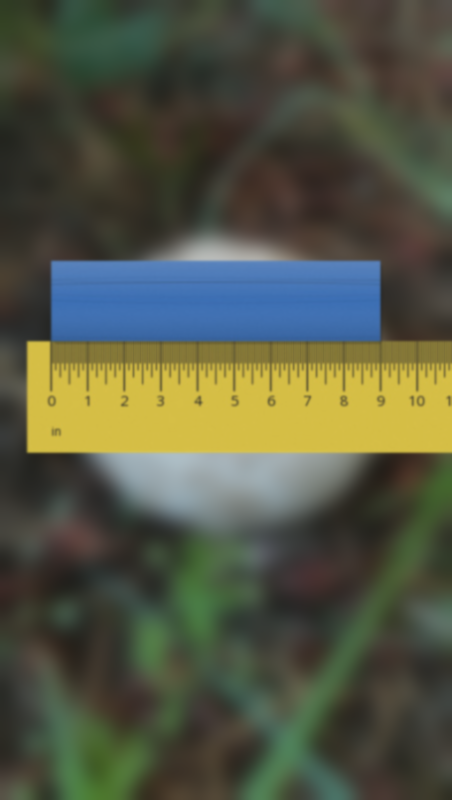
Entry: 9; in
